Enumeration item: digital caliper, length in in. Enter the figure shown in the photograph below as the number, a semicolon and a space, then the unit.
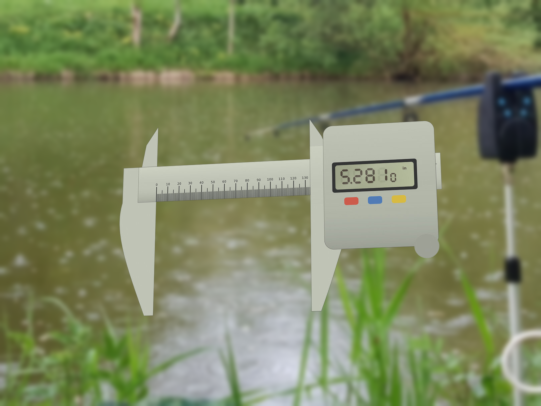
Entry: 5.2810; in
